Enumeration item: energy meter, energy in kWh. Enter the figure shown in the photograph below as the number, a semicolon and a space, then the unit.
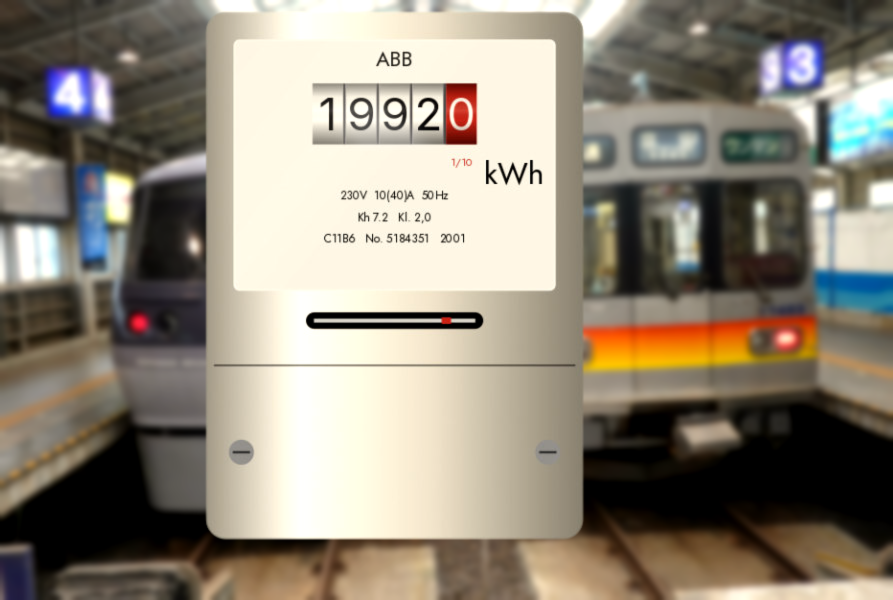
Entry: 1992.0; kWh
